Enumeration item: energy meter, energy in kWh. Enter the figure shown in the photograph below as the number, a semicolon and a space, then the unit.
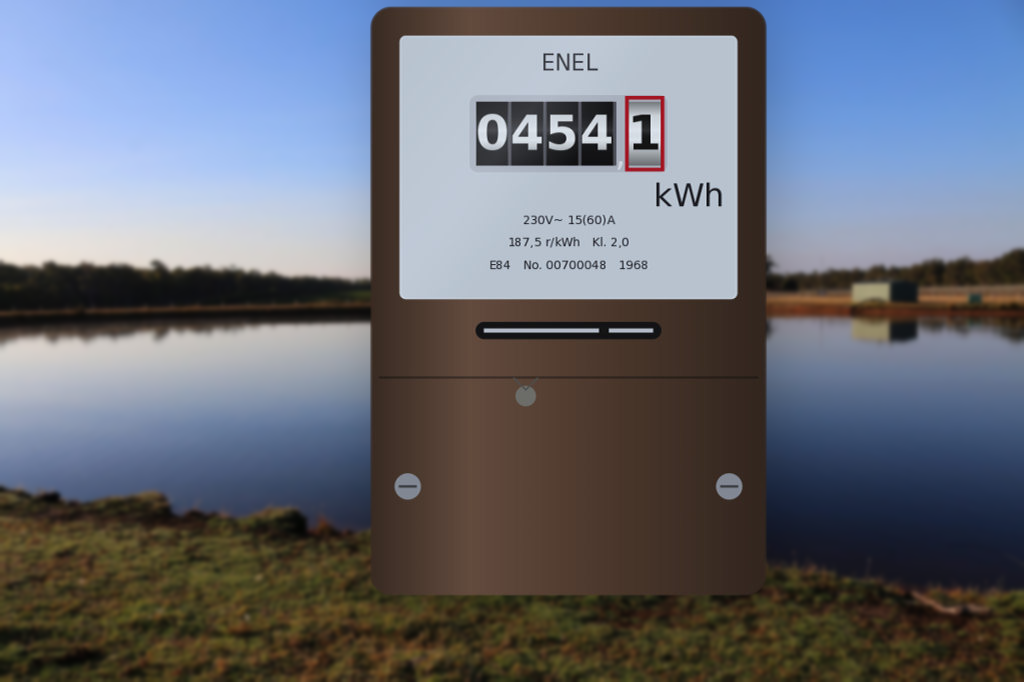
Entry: 454.1; kWh
